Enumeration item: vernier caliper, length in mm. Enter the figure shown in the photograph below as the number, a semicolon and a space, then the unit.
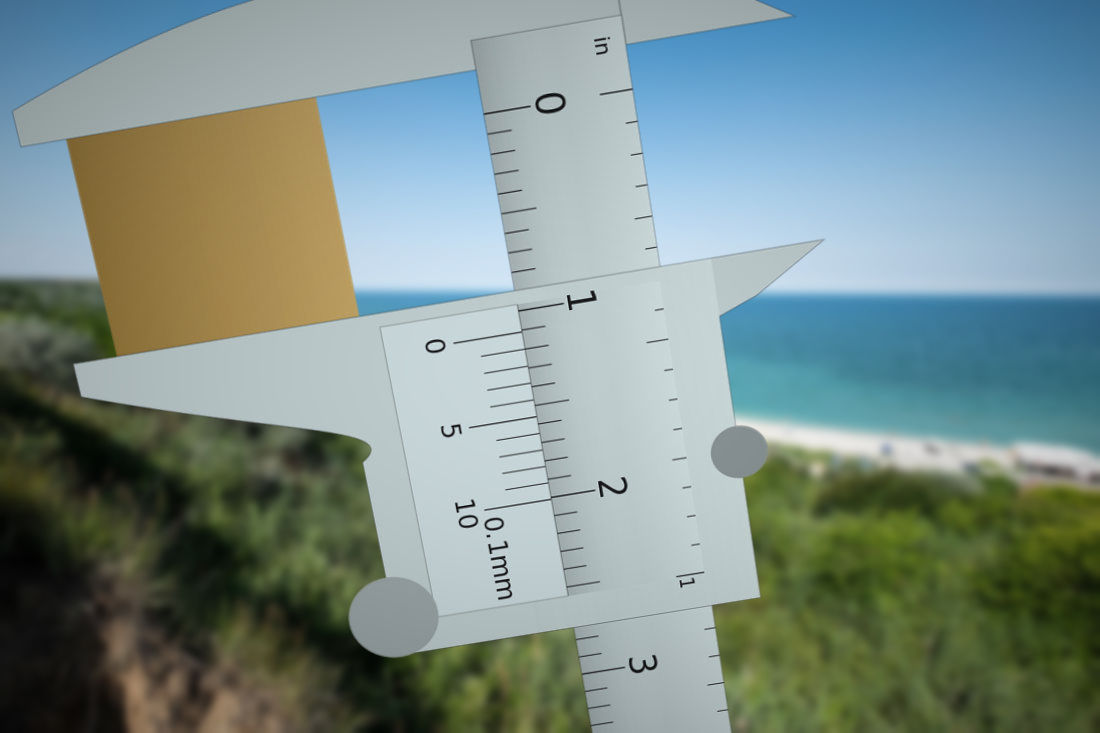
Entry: 11.1; mm
